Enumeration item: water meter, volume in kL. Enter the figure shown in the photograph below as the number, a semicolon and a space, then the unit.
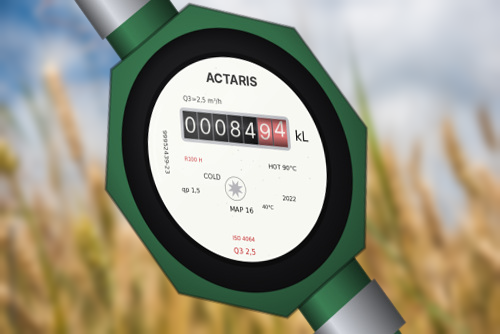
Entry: 84.94; kL
